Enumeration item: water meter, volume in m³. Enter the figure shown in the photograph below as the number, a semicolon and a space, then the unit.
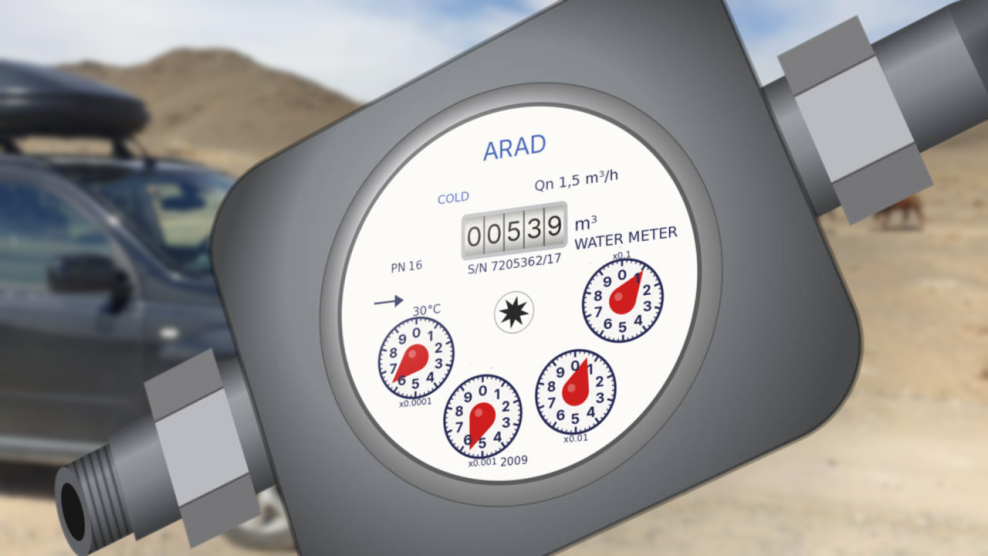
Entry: 539.1056; m³
